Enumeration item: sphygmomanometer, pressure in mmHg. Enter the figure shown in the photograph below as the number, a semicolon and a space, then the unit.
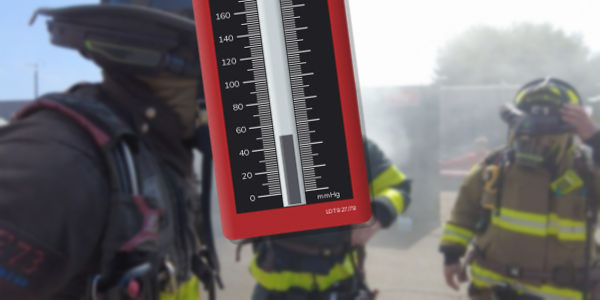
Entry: 50; mmHg
